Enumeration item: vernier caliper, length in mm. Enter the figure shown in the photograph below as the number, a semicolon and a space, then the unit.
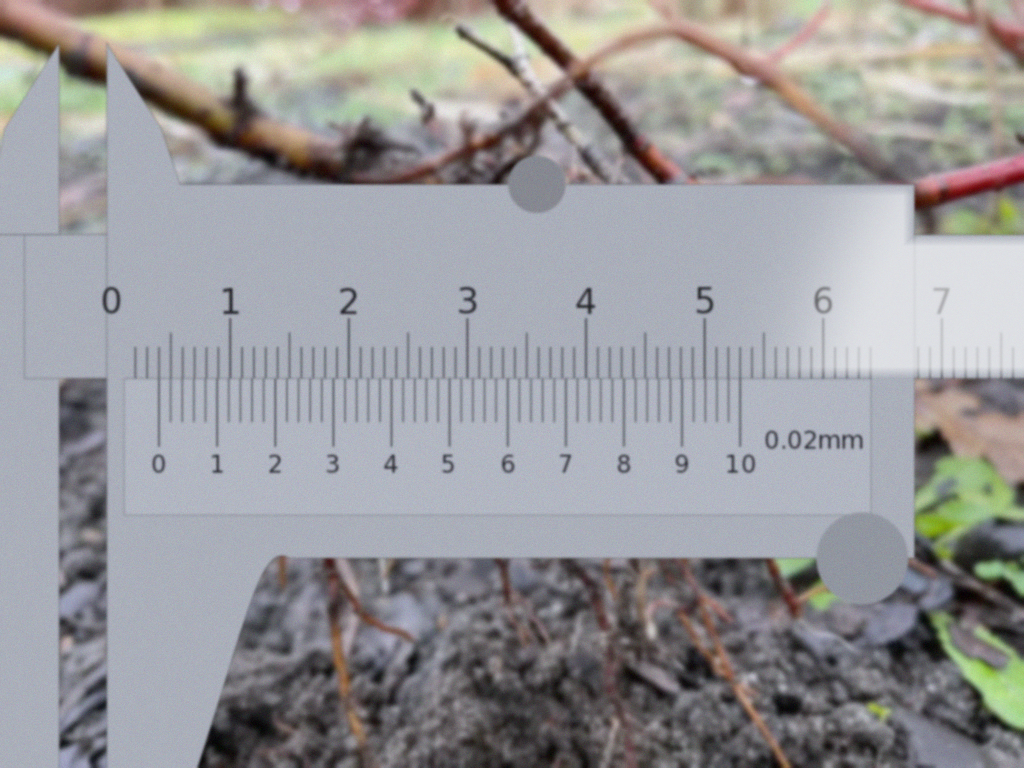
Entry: 4.0; mm
